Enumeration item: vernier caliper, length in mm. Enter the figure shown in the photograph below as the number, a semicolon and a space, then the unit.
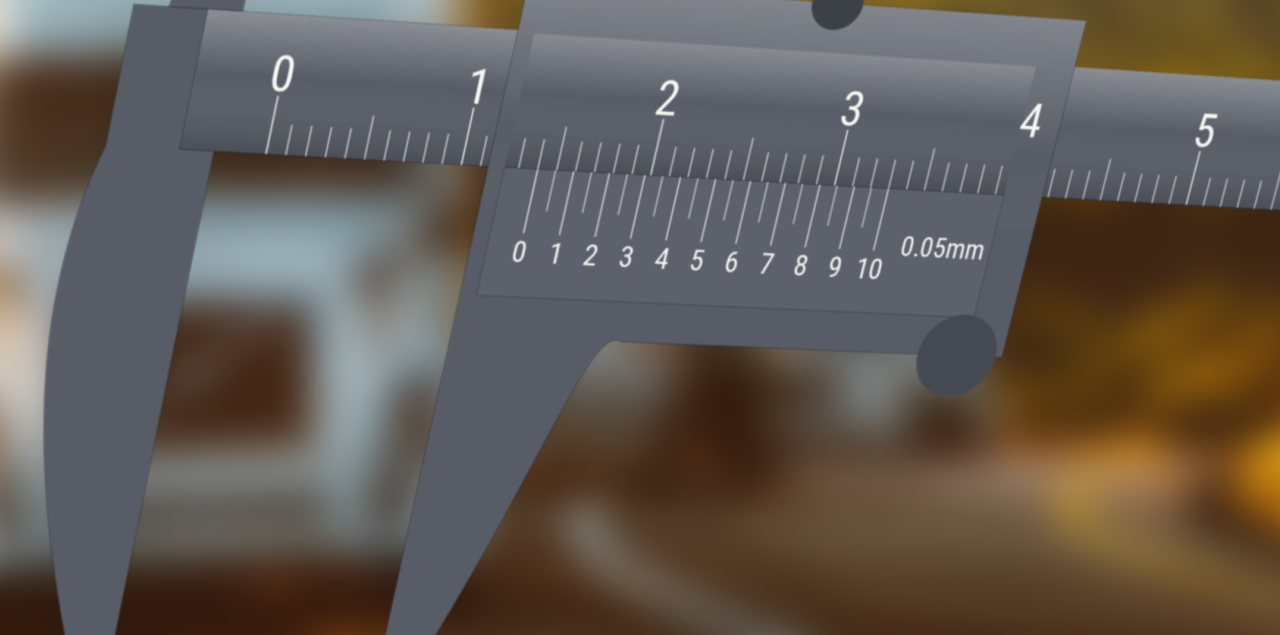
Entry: 14.0; mm
